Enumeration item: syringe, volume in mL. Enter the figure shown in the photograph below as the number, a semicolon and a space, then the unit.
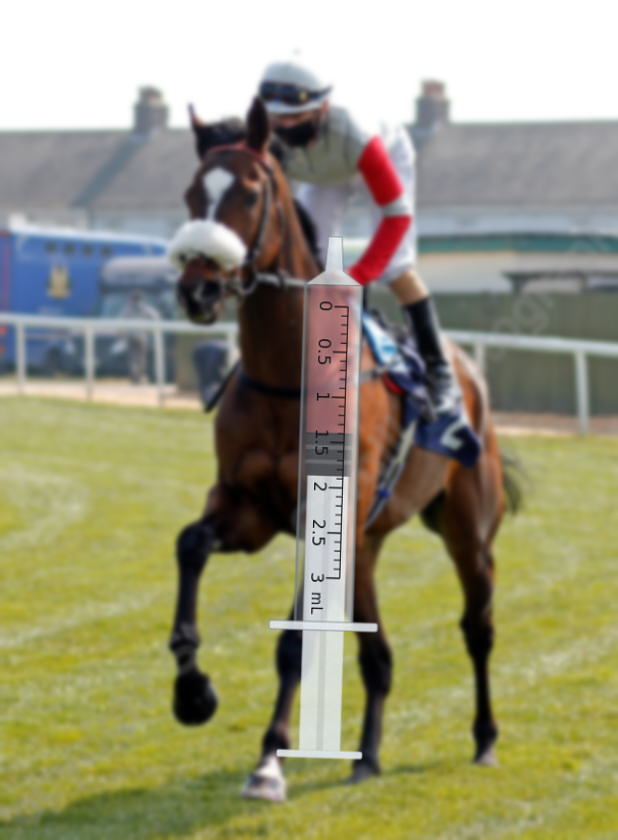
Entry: 1.4; mL
